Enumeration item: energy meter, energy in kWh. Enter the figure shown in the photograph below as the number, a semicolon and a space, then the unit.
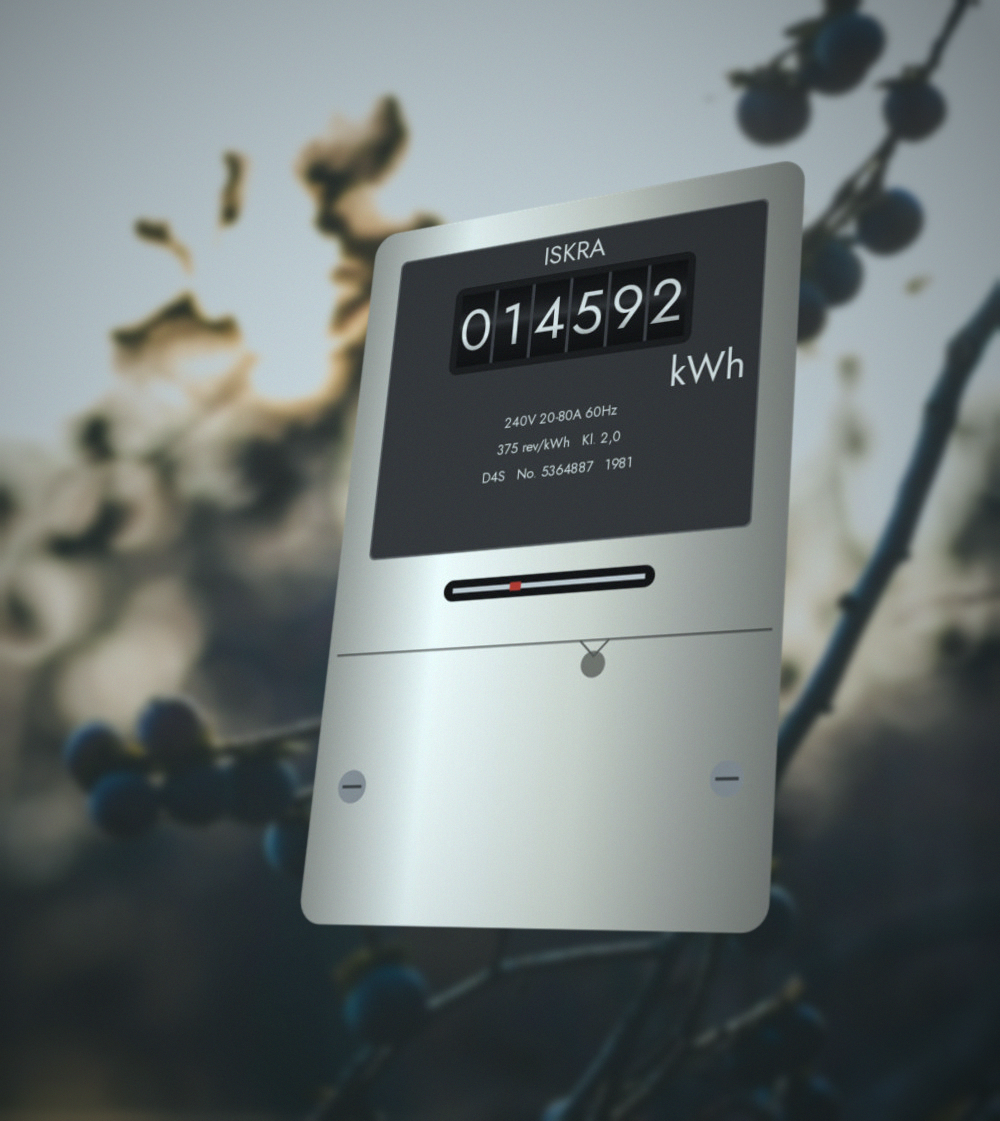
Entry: 14592; kWh
